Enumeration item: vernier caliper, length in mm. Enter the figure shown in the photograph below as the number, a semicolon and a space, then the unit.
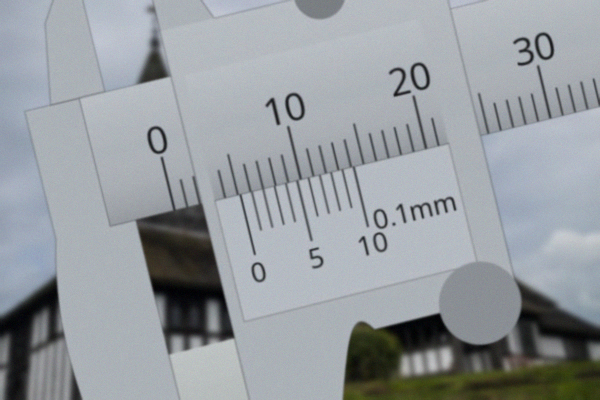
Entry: 5.2; mm
